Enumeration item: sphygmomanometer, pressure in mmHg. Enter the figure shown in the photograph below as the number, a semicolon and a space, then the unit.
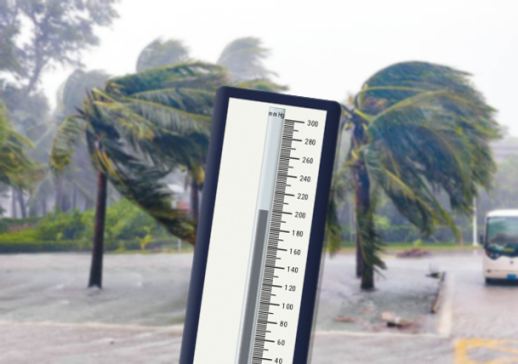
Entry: 200; mmHg
